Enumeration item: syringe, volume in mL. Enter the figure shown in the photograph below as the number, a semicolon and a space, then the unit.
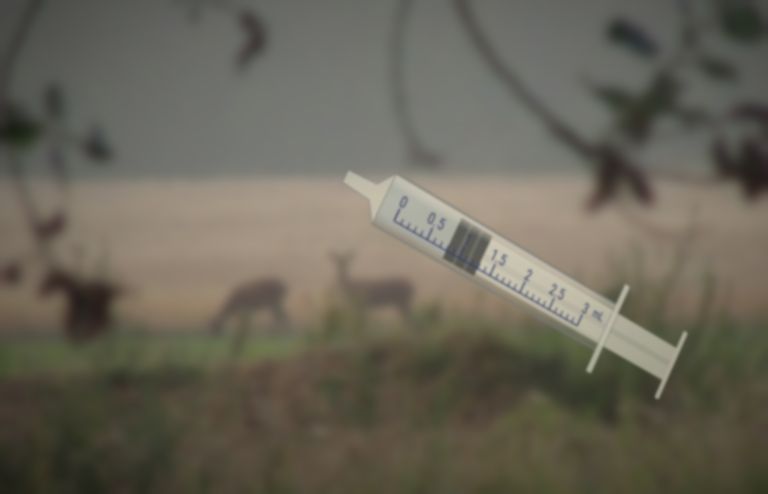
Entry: 0.8; mL
